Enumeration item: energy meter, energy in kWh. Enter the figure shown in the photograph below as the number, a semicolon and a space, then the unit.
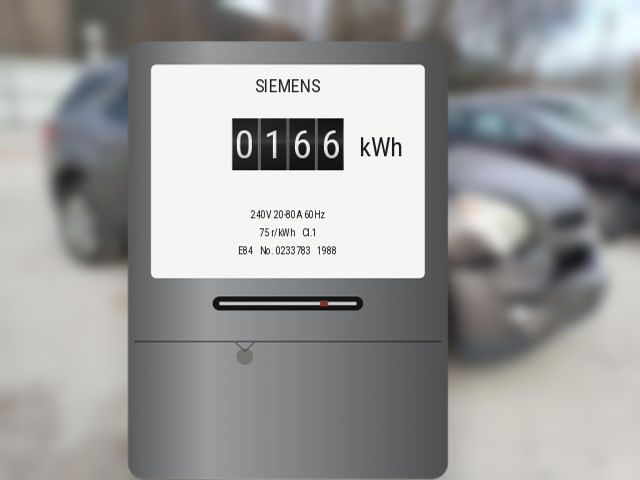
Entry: 166; kWh
